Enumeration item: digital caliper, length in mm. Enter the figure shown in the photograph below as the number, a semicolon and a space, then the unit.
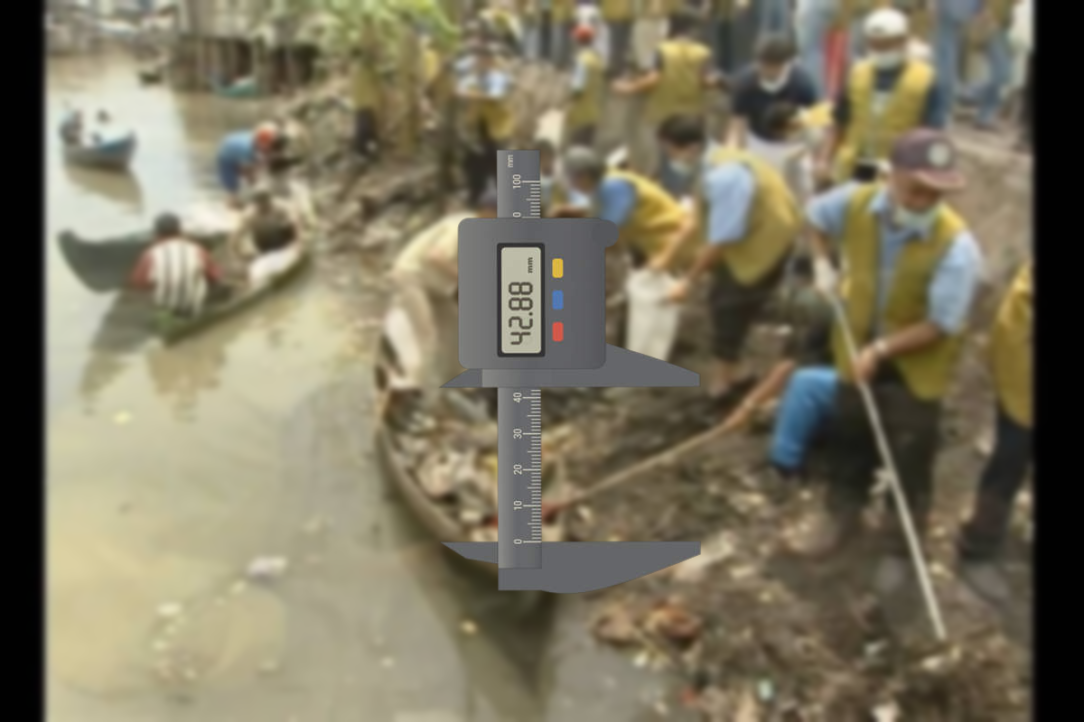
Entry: 42.88; mm
